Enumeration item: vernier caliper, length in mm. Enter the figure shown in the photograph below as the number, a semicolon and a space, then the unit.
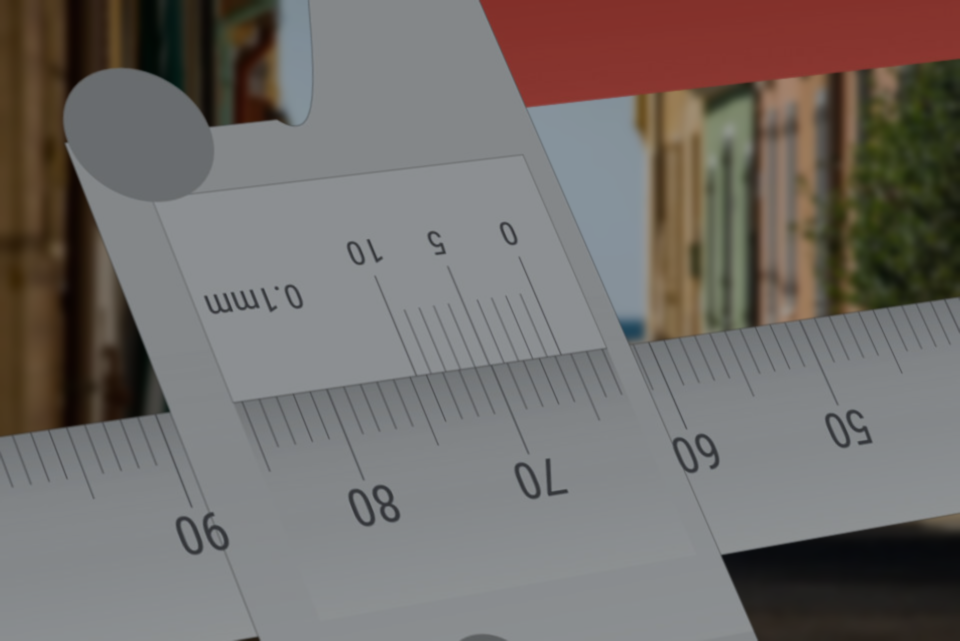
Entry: 65.6; mm
